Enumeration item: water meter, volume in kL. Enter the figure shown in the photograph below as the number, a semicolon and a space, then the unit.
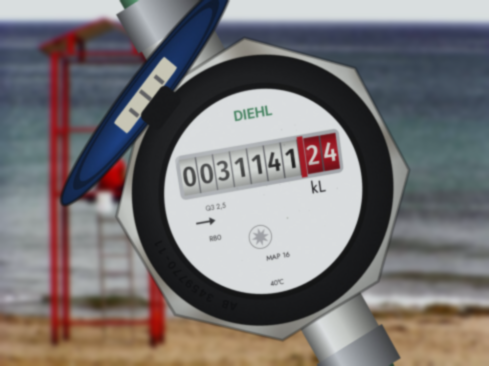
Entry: 31141.24; kL
